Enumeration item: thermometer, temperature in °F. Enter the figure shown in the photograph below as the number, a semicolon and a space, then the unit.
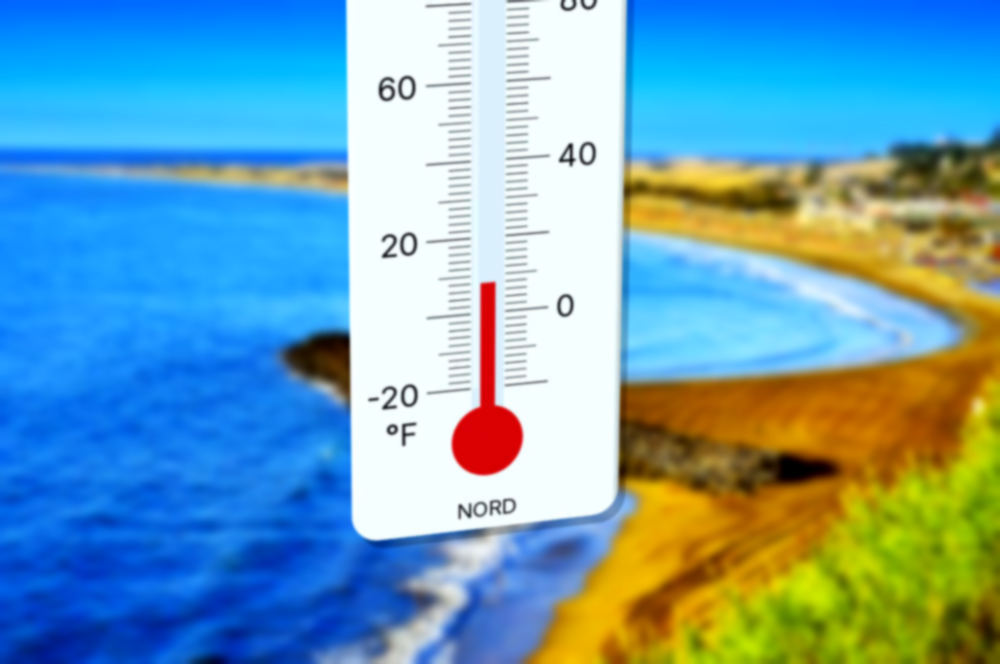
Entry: 8; °F
